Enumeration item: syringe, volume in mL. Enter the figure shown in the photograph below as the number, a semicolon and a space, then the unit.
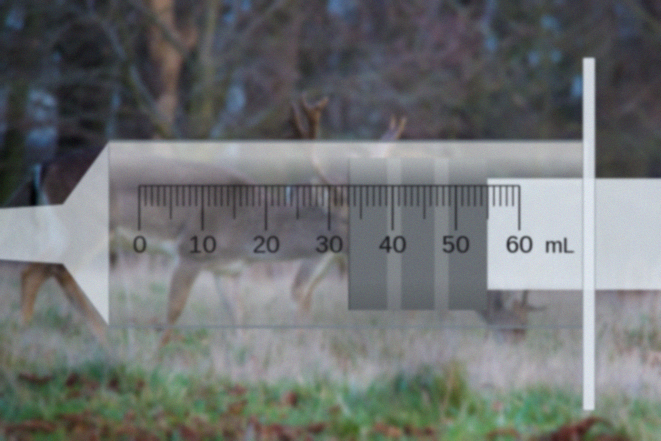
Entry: 33; mL
